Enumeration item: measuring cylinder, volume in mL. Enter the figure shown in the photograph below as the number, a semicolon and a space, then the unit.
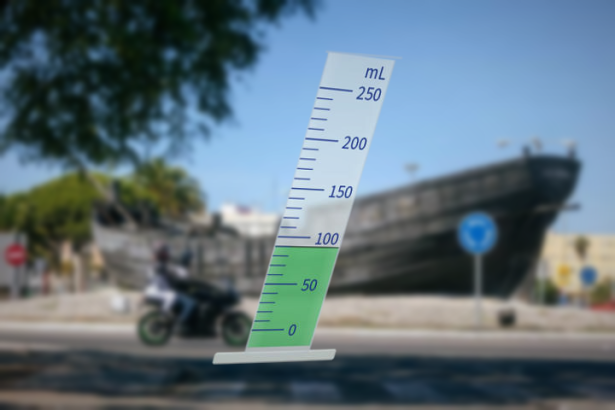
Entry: 90; mL
